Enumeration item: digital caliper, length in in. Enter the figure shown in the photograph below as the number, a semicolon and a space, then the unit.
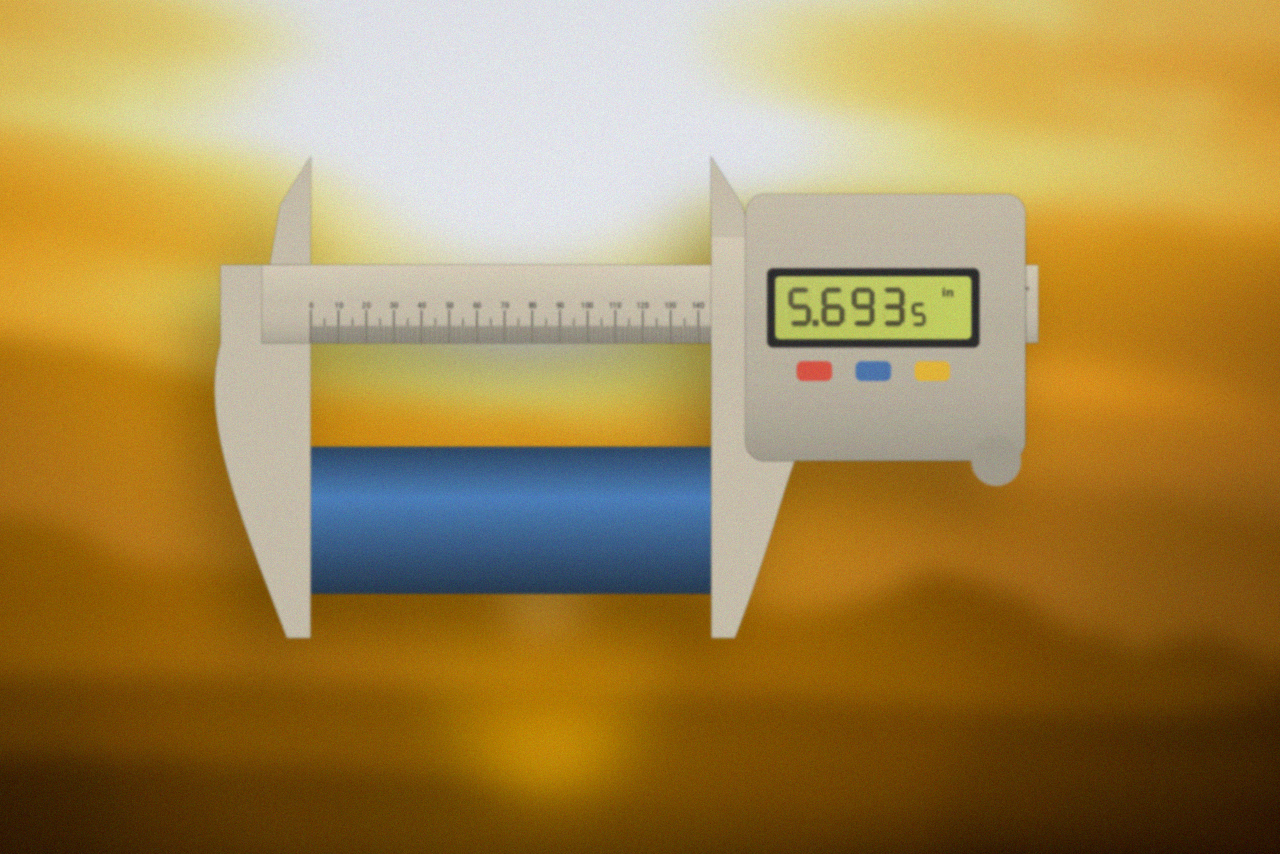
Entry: 5.6935; in
